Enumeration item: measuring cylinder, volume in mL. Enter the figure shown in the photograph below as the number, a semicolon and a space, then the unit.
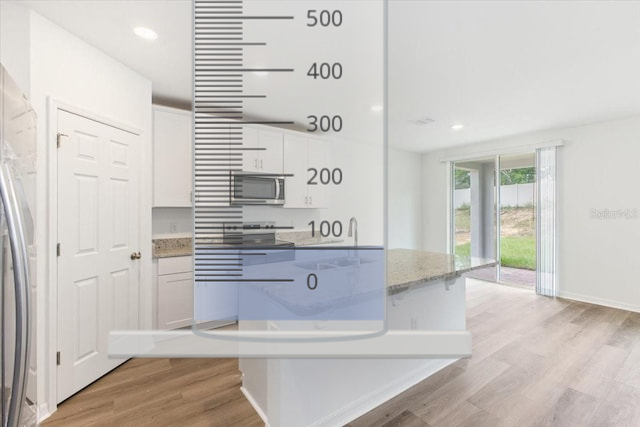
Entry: 60; mL
